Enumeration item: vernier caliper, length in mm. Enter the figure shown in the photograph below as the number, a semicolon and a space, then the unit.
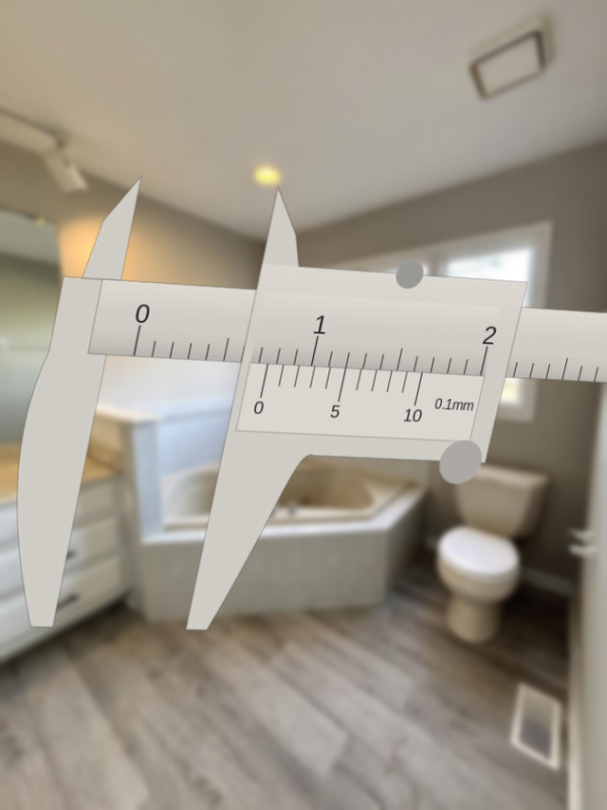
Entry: 7.5; mm
